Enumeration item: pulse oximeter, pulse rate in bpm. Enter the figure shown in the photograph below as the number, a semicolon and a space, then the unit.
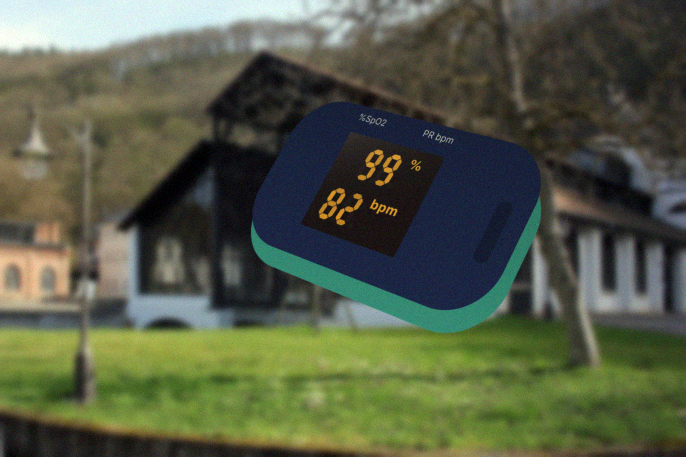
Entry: 82; bpm
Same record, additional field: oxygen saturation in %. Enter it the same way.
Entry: 99; %
